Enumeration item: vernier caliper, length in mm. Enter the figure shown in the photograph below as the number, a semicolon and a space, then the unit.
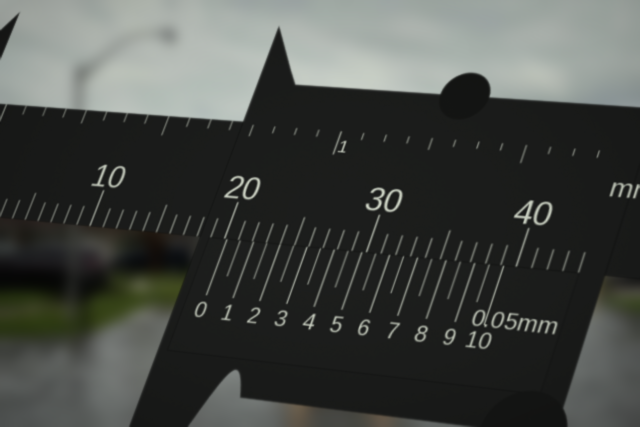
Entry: 20.2; mm
